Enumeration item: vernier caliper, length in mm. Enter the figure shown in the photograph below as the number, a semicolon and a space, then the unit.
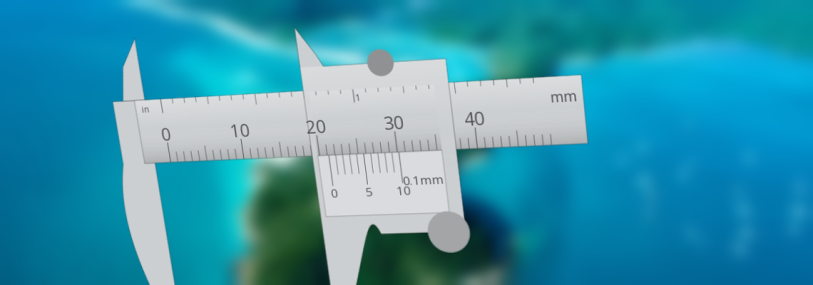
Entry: 21.2; mm
